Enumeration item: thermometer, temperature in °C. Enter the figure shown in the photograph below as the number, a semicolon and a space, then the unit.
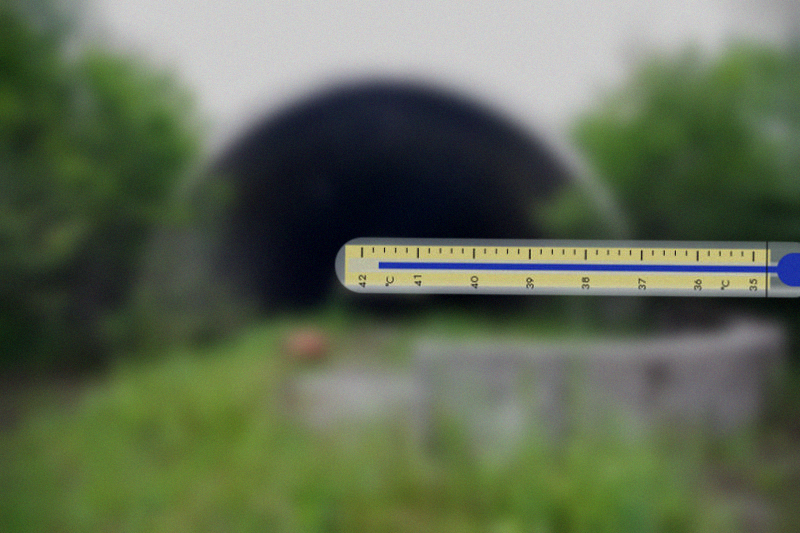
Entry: 41.7; °C
